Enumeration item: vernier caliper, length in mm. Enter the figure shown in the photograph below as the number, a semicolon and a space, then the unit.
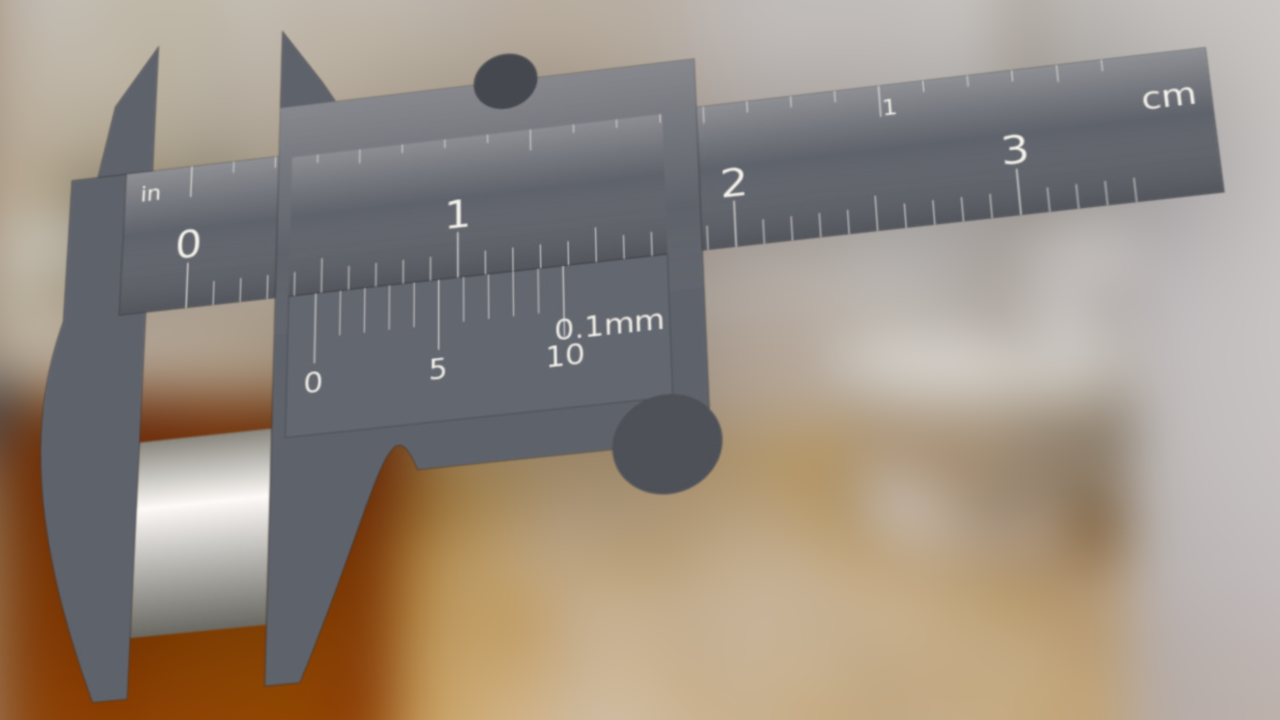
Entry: 4.8; mm
